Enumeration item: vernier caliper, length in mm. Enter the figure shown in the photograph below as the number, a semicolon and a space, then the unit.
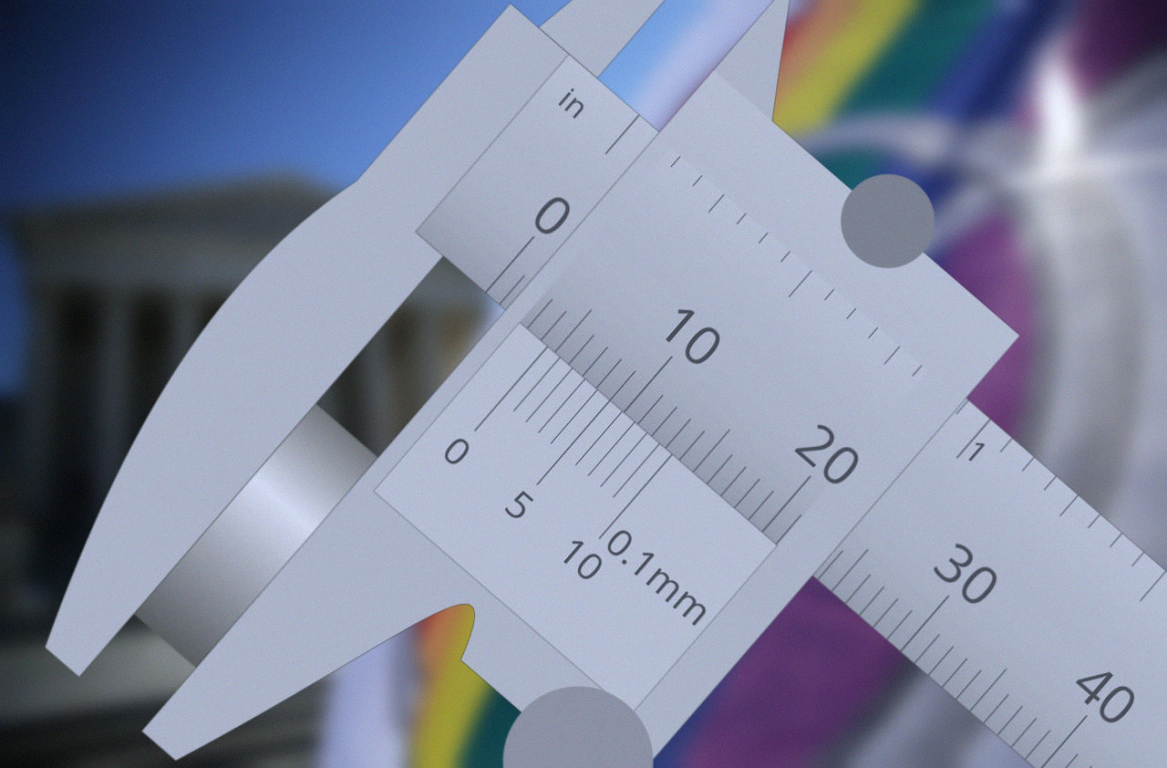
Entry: 4.5; mm
